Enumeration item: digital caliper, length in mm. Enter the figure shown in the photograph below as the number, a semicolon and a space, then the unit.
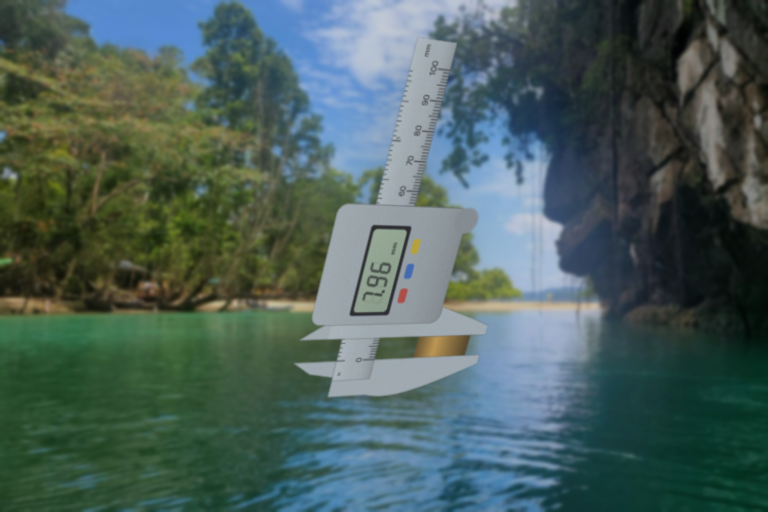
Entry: 7.96; mm
